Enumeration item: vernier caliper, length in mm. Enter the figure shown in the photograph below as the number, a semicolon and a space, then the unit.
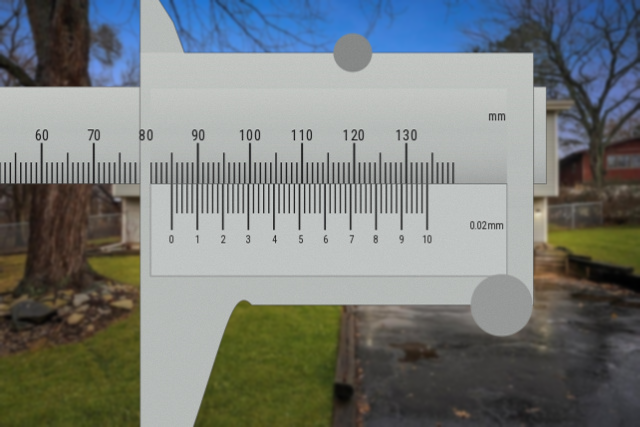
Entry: 85.0; mm
